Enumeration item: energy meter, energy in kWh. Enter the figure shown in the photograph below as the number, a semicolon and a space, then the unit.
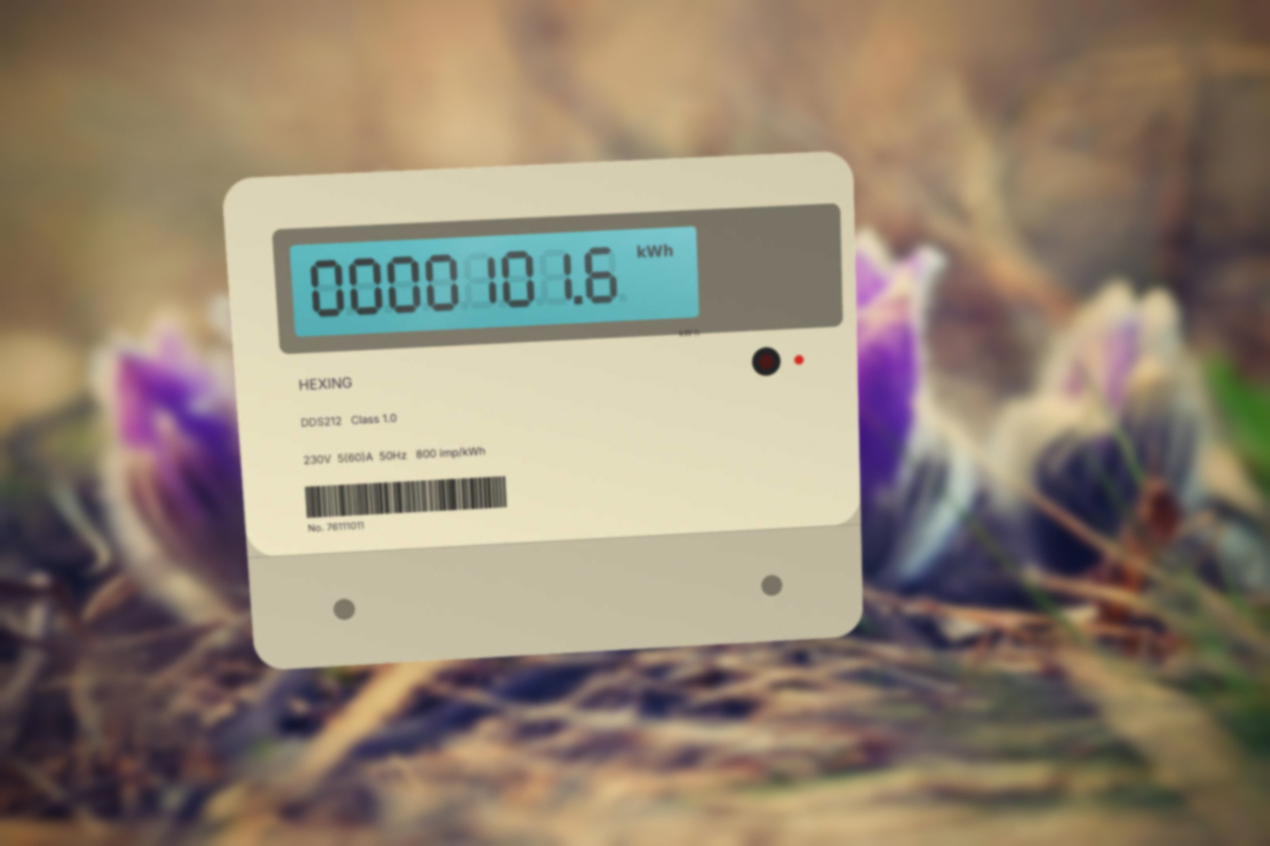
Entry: 101.6; kWh
